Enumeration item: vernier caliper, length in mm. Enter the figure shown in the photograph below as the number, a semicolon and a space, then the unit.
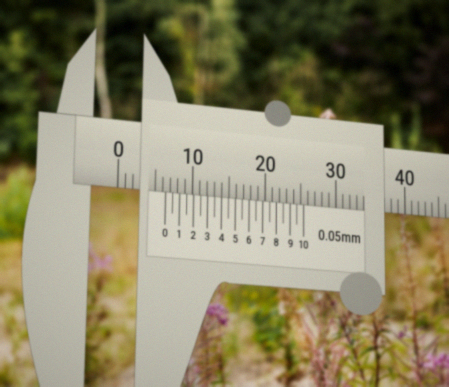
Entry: 6.4; mm
